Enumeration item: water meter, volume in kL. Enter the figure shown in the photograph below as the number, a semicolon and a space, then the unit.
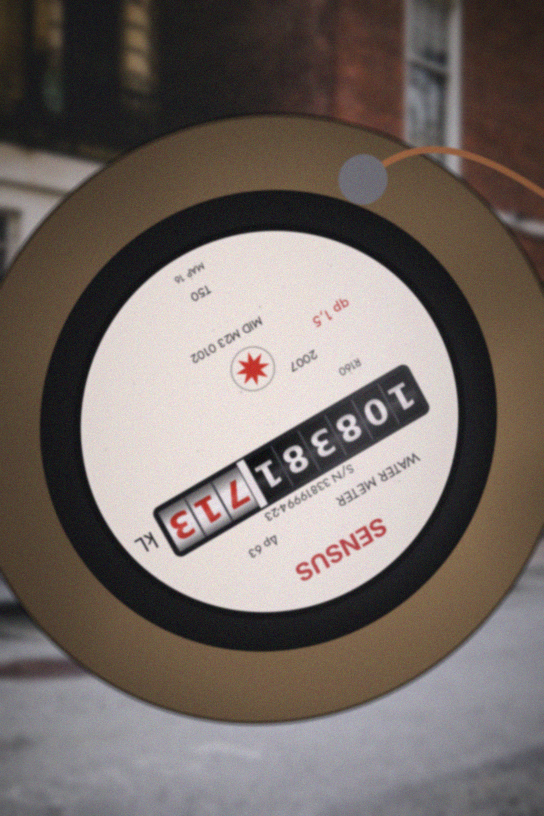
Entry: 108381.713; kL
